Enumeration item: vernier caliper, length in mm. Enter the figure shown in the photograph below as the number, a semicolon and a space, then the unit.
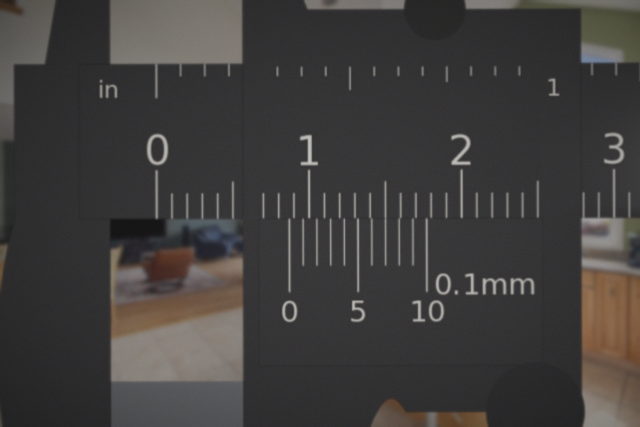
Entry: 8.7; mm
